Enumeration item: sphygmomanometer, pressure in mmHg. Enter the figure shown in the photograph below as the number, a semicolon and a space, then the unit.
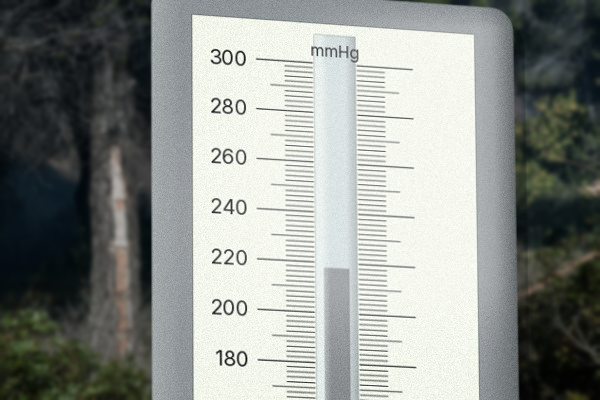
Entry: 218; mmHg
